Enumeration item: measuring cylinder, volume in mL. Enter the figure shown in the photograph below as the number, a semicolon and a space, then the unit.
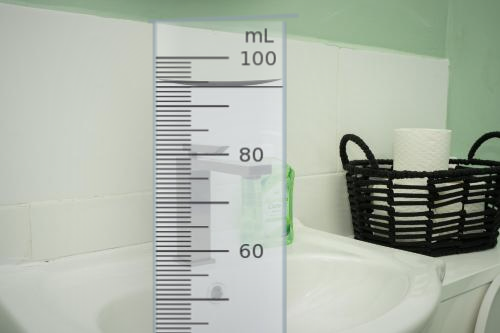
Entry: 94; mL
